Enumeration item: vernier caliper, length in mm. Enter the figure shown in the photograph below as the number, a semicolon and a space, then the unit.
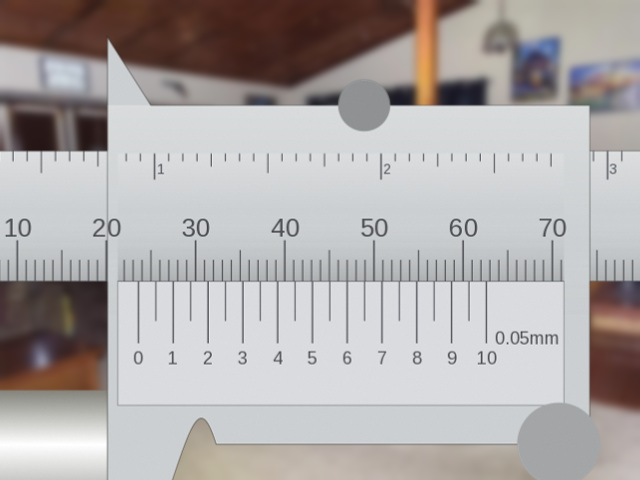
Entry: 23.6; mm
